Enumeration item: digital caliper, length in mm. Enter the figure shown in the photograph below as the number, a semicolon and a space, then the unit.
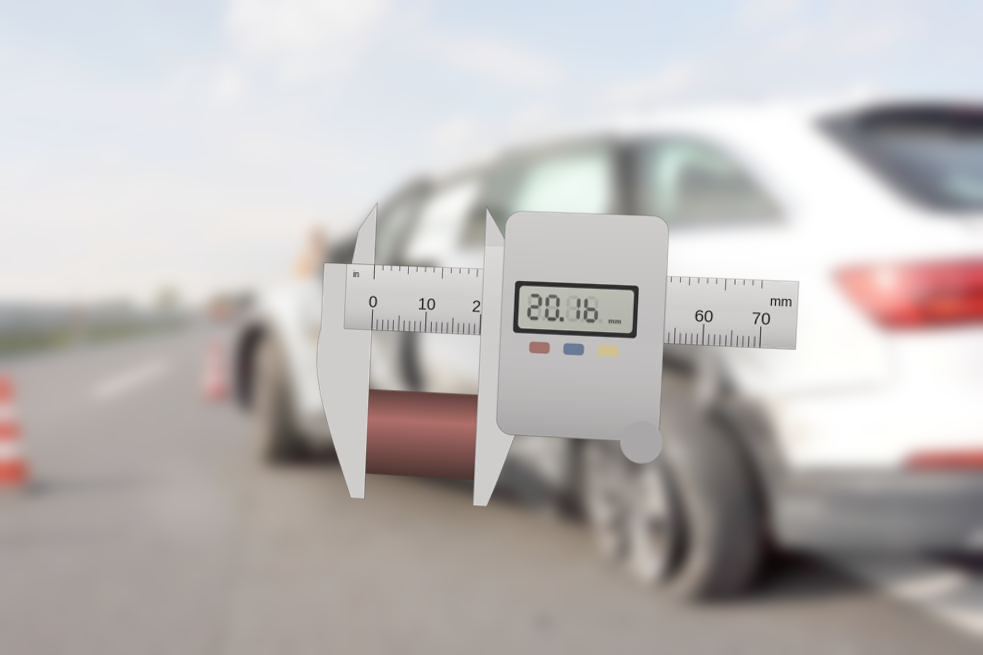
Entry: 20.16; mm
